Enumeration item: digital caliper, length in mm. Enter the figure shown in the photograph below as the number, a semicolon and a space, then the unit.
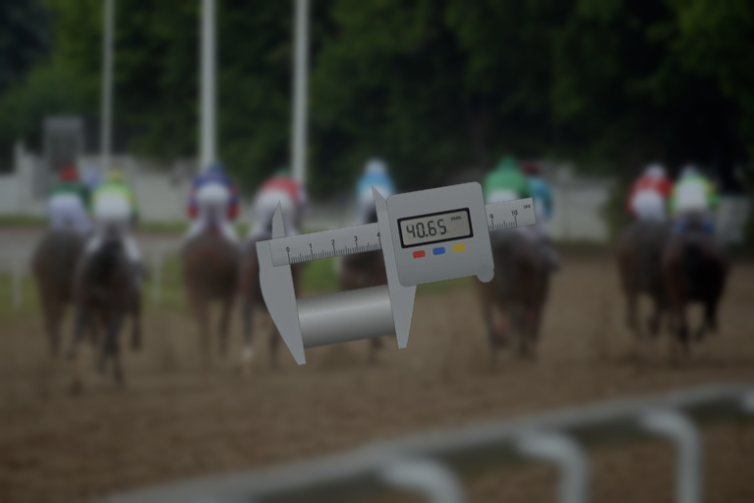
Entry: 40.65; mm
